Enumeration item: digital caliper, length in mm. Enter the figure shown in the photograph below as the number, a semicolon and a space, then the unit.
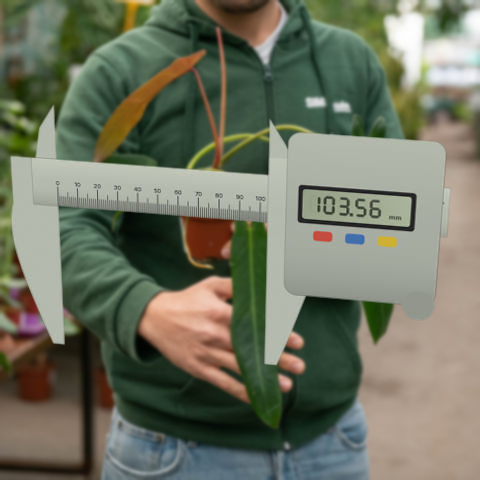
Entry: 103.56; mm
